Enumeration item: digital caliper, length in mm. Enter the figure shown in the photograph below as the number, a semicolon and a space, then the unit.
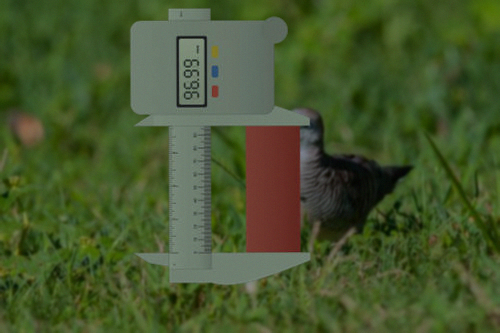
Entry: 96.99; mm
